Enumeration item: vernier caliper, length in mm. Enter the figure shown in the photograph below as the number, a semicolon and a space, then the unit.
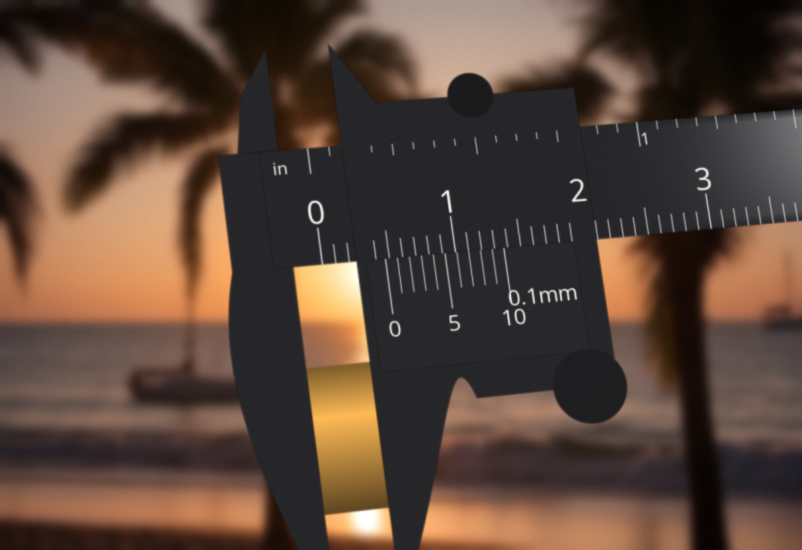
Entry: 4.7; mm
